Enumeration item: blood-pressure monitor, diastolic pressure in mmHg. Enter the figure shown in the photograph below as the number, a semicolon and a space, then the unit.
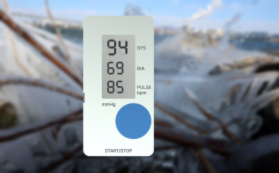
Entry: 69; mmHg
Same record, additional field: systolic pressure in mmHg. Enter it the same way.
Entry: 94; mmHg
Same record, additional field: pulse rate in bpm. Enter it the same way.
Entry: 85; bpm
